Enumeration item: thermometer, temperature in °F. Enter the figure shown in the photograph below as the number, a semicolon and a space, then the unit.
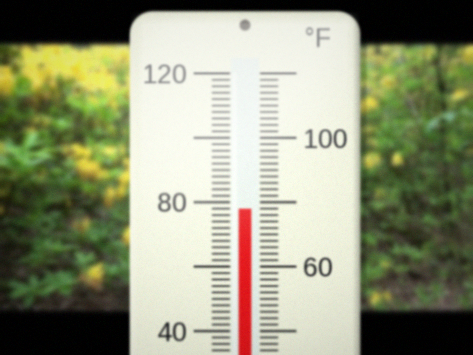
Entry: 78; °F
